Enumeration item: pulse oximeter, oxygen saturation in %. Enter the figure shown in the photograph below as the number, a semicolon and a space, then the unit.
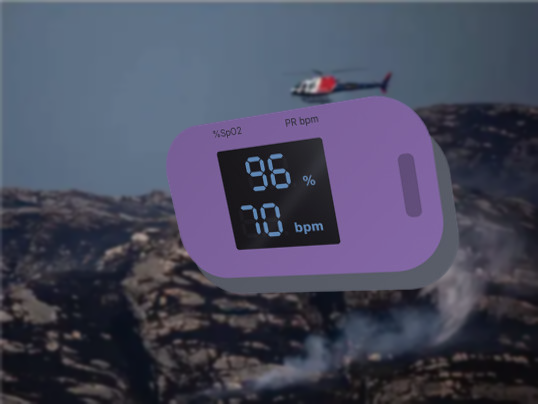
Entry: 96; %
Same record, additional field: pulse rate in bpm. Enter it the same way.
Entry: 70; bpm
